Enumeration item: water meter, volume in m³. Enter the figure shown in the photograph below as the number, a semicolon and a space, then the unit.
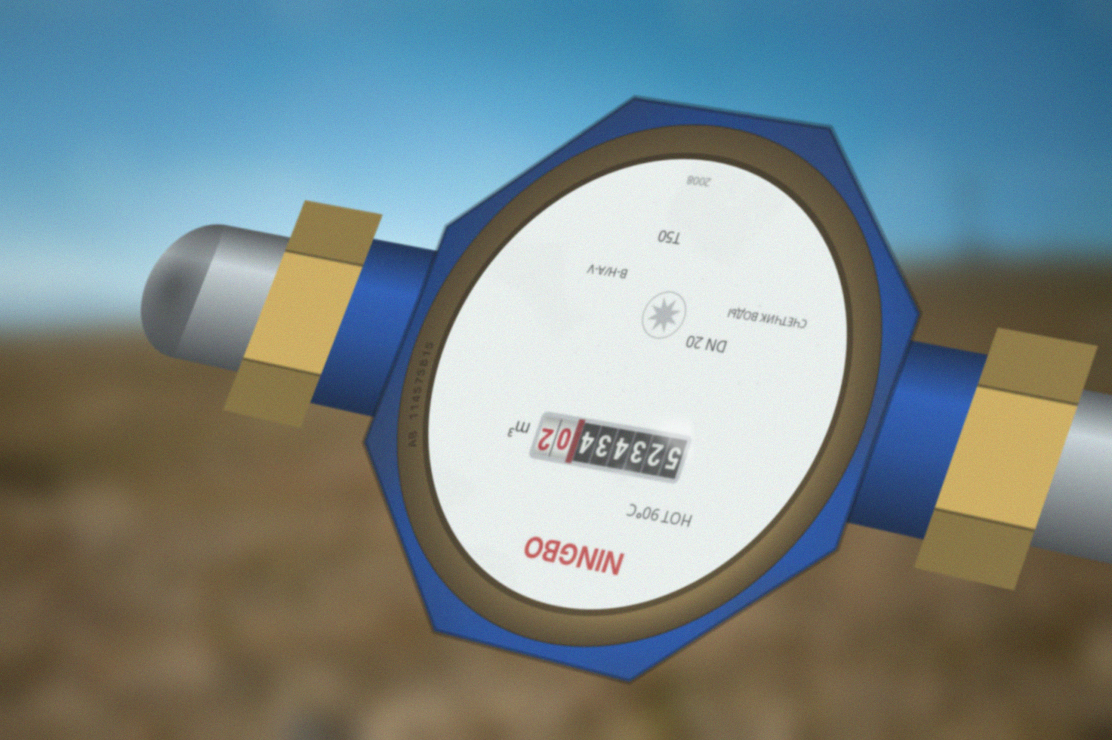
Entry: 523434.02; m³
